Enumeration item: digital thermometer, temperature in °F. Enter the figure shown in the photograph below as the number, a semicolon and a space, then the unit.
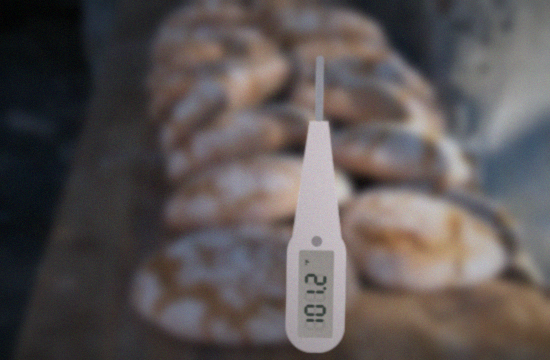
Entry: 101.2; °F
